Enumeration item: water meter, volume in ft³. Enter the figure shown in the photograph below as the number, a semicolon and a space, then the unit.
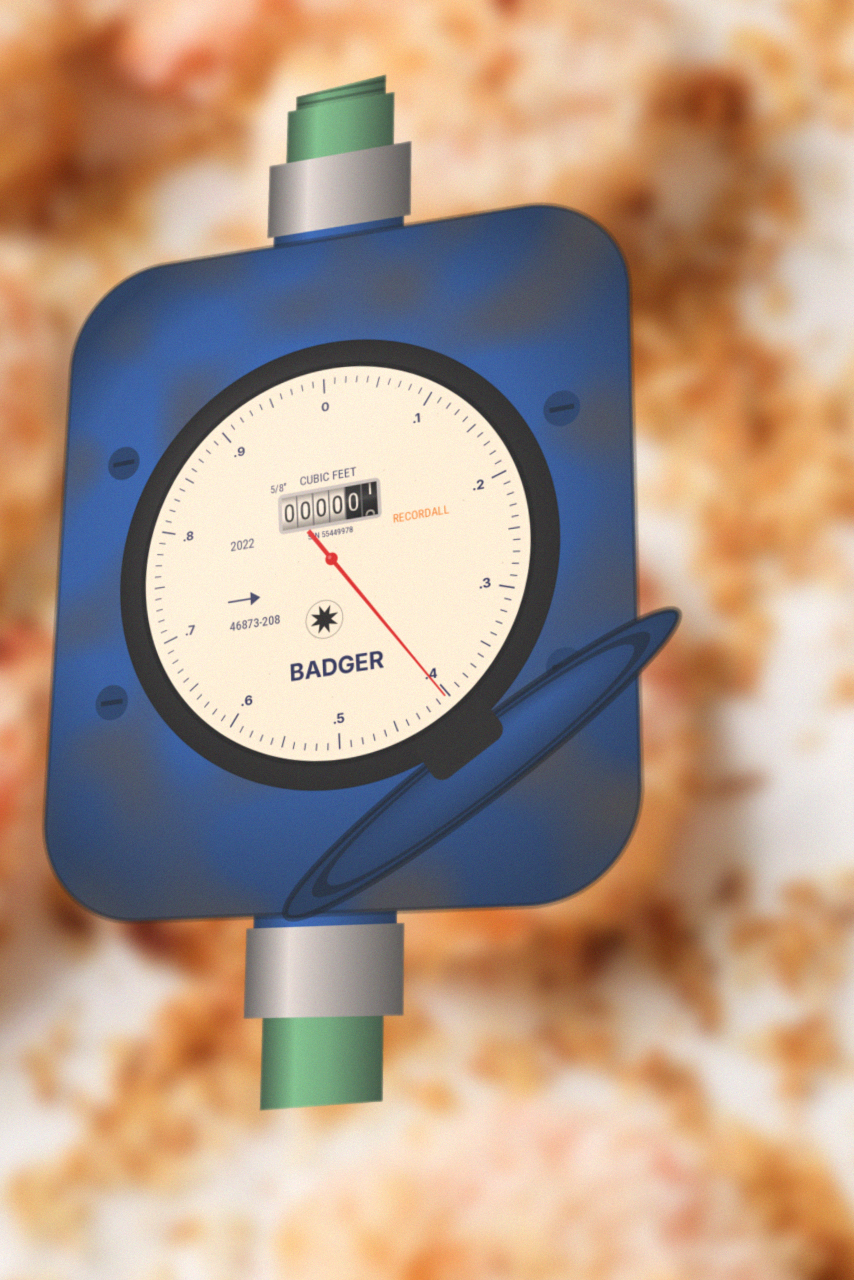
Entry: 1.40; ft³
